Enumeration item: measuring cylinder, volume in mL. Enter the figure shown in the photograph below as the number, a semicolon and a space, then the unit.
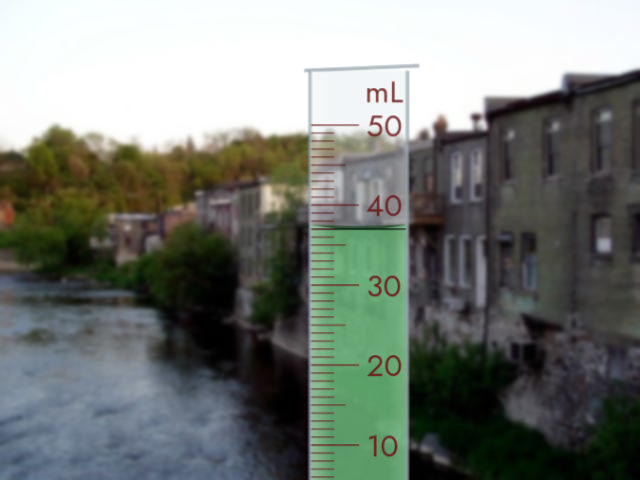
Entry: 37; mL
